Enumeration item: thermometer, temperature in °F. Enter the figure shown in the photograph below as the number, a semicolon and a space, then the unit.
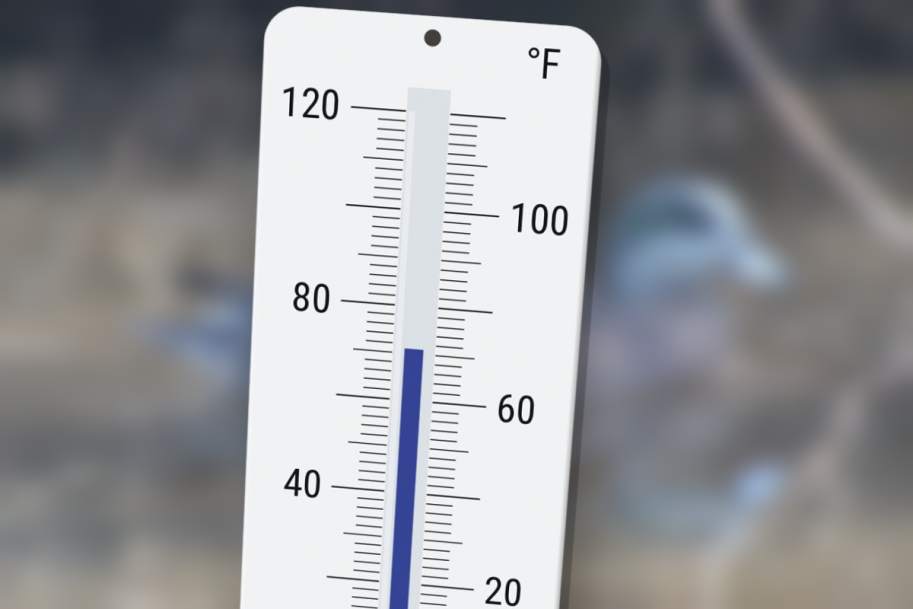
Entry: 71; °F
